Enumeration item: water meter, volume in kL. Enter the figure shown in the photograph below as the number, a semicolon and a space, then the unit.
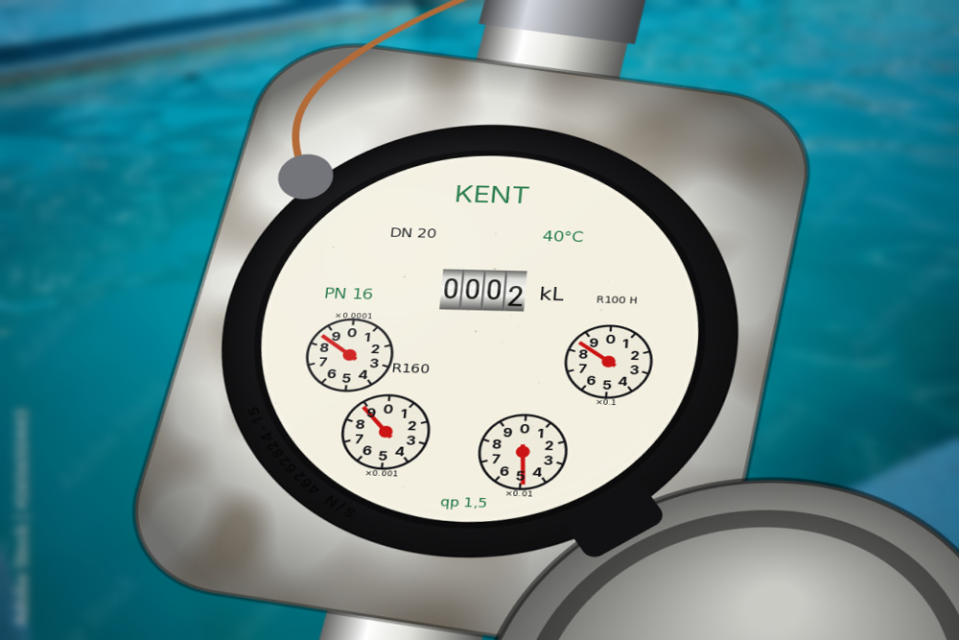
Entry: 1.8488; kL
